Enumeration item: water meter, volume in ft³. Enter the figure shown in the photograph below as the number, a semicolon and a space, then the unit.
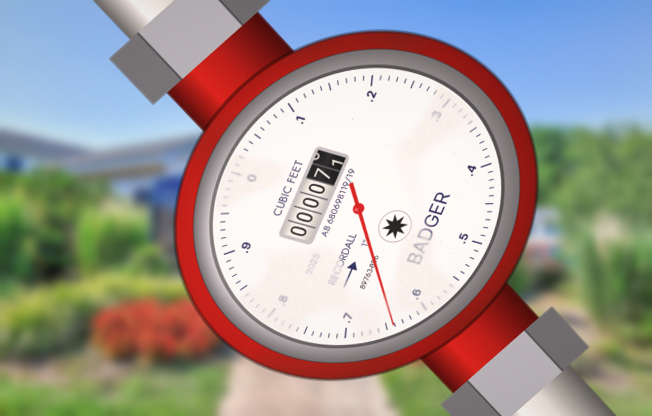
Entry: 70.64; ft³
